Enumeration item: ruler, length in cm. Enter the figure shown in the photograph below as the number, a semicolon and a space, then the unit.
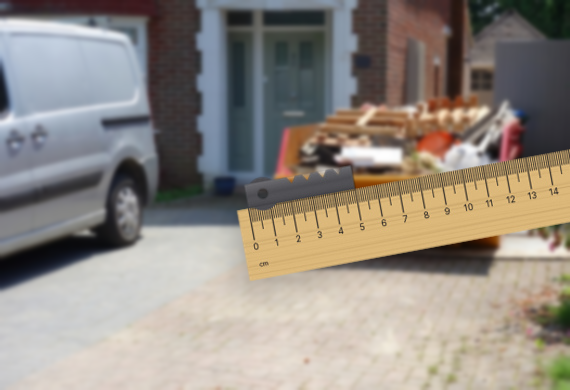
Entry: 5; cm
